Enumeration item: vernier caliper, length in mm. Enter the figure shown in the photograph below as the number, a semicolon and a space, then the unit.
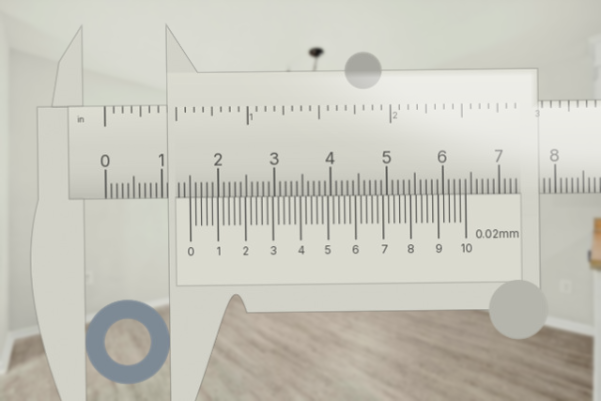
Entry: 15.0; mm
